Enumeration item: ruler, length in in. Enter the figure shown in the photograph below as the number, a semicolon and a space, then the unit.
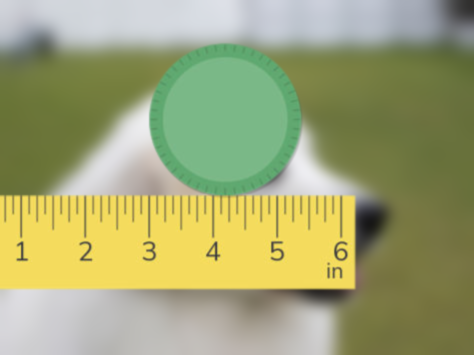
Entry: 2.375; in
